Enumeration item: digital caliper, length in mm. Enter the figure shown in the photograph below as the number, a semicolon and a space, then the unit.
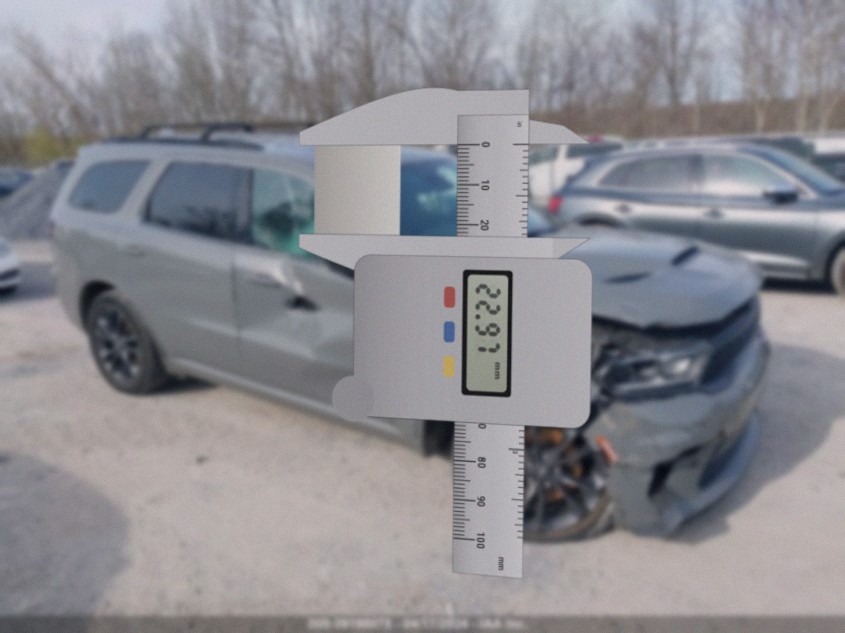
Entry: 22.97; mm
